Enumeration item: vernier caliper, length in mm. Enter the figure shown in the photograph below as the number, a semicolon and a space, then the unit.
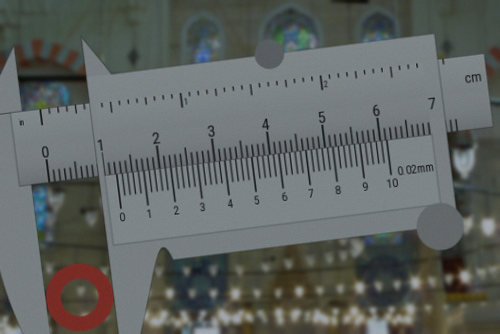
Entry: 12.2; mm
